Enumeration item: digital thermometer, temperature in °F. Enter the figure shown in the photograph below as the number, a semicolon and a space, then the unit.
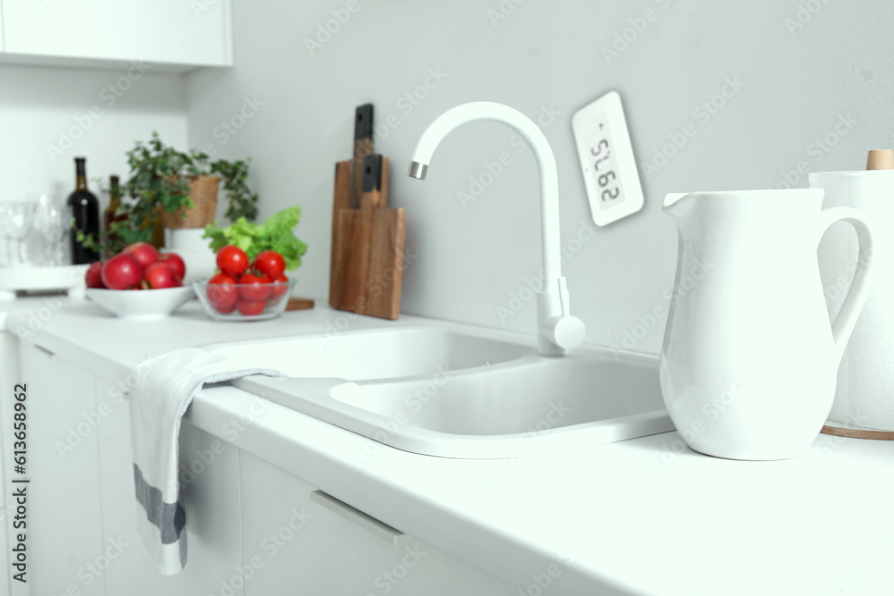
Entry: 297.5; °F
